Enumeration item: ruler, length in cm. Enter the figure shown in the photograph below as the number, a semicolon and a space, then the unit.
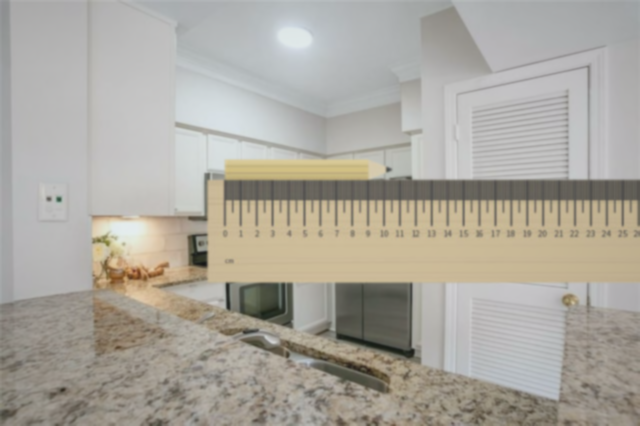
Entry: 10.5; cm
